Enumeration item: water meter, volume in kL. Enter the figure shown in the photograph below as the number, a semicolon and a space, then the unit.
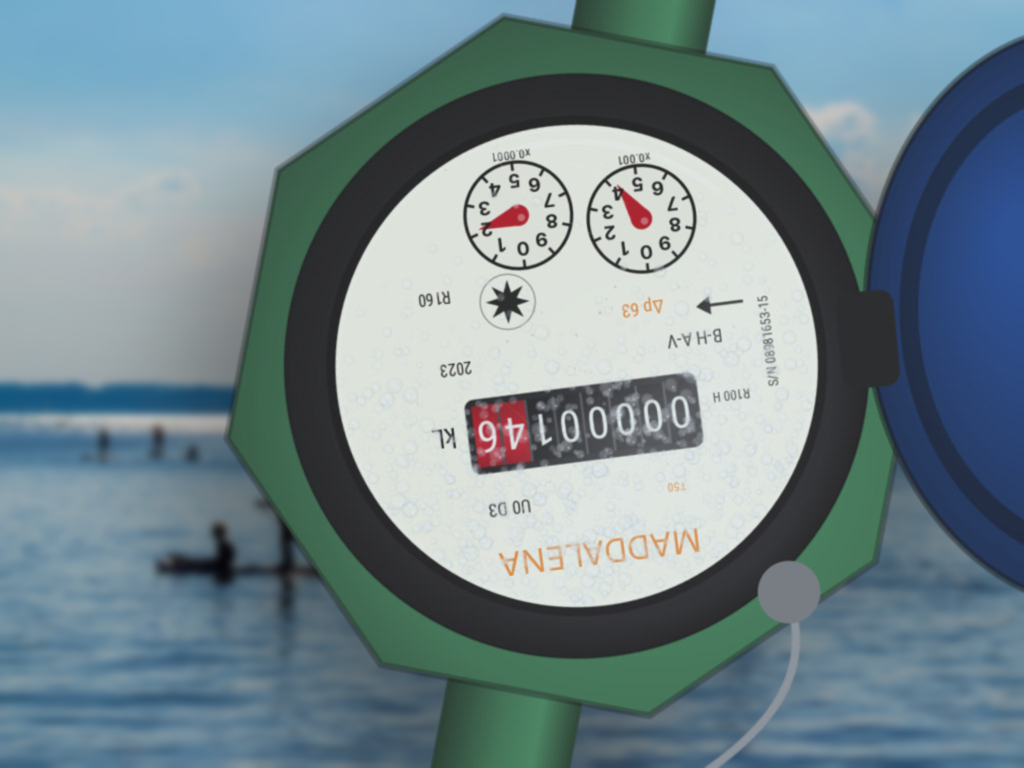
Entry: 1.4642; kL
